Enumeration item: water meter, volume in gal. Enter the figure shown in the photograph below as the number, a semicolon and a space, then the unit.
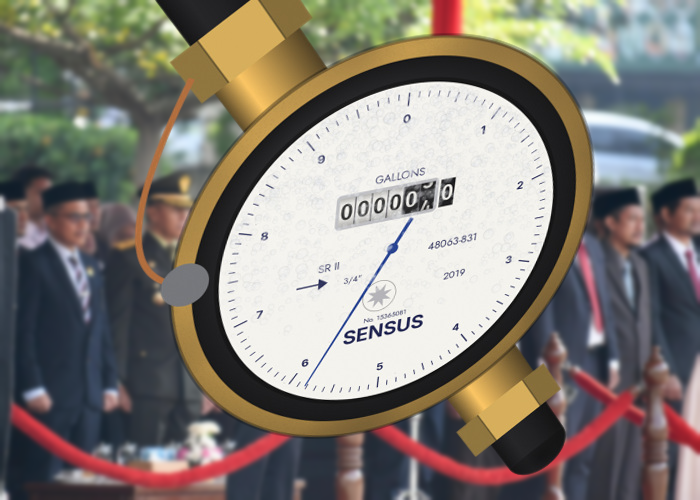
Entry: 35.8; gal
